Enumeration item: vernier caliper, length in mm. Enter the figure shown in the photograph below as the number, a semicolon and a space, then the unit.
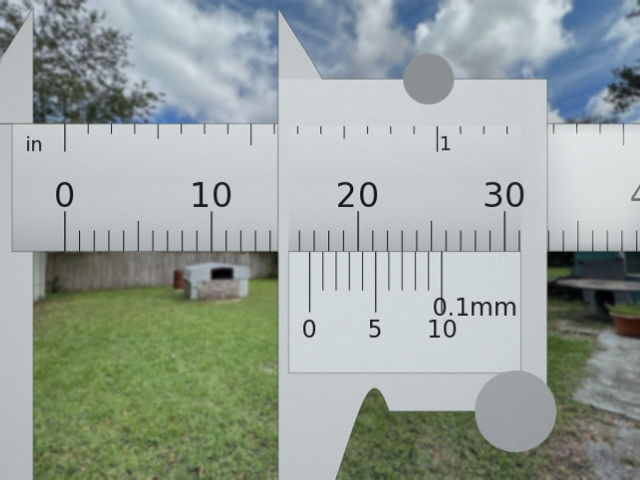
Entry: 16.7; mm
